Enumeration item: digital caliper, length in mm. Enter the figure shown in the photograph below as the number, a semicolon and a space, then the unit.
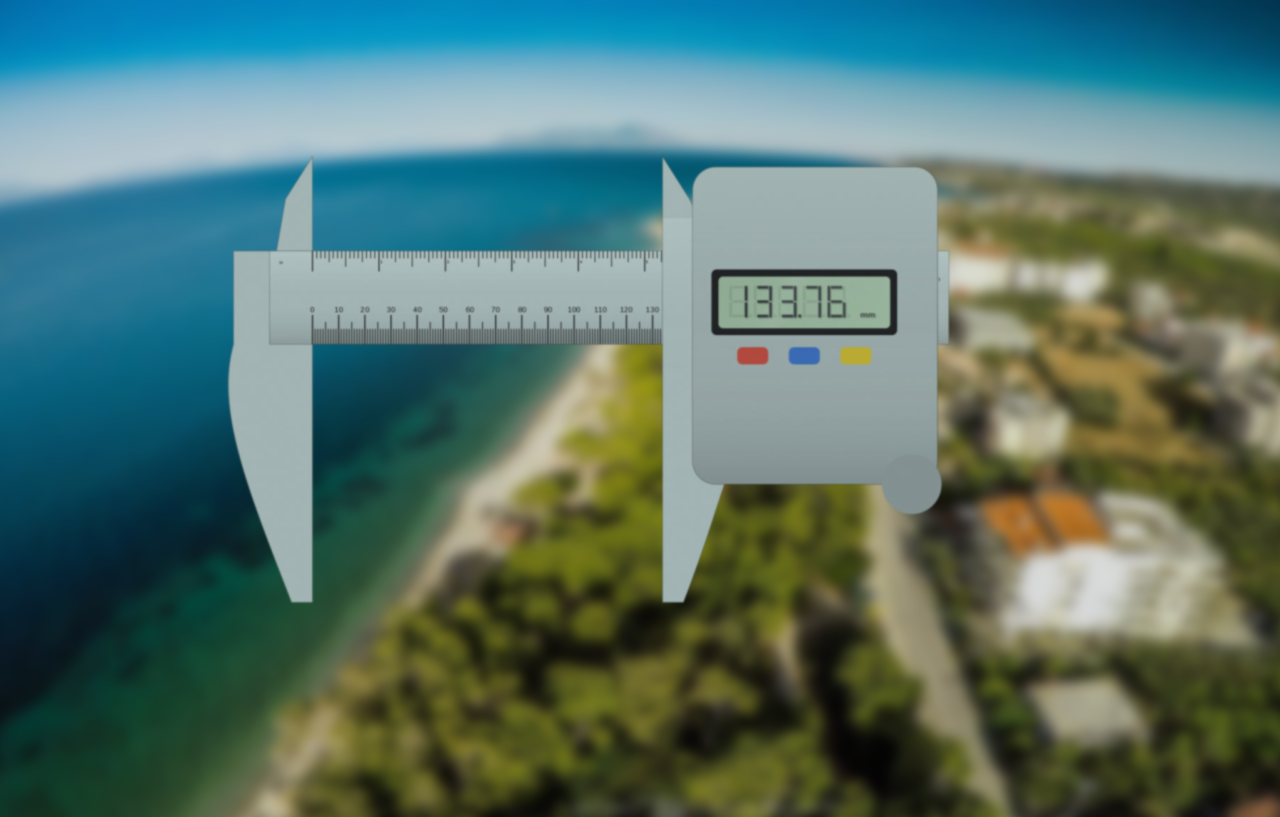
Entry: 133.76; mm
